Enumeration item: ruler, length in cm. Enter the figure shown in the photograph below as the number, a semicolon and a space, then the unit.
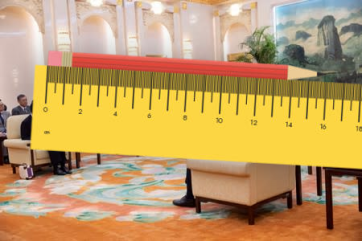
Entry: 16; cm
